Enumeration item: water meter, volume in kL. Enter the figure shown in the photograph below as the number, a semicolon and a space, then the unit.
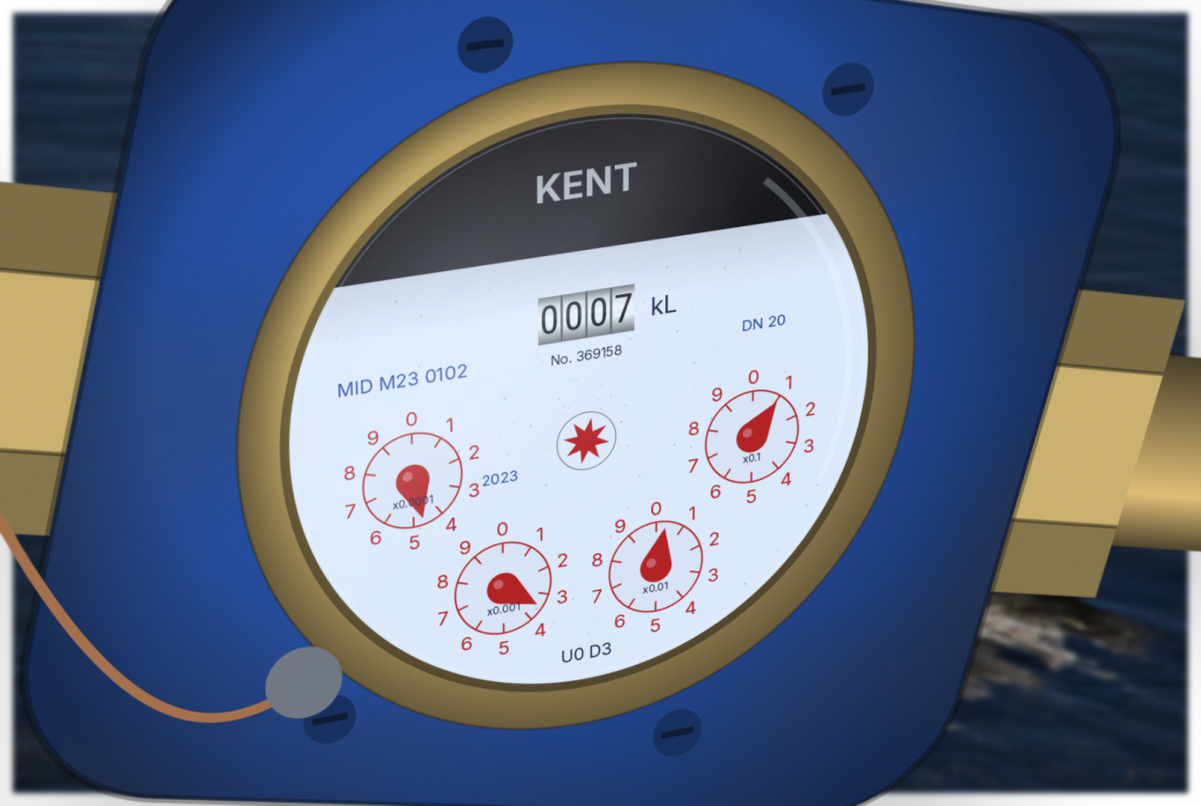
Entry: 7.1034; kL
